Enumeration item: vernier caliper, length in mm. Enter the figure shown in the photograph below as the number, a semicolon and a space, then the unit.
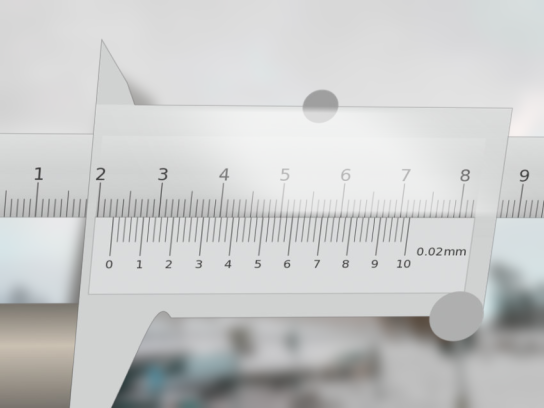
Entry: 22.6; mm
